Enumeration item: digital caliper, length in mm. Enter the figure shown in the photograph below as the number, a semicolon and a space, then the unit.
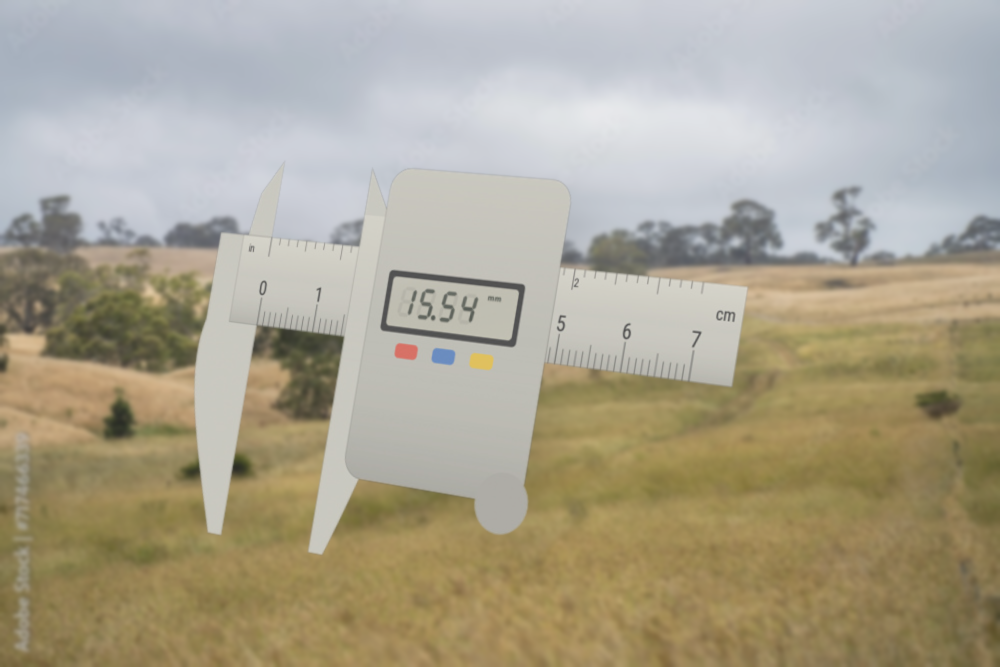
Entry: 15.54; mm
